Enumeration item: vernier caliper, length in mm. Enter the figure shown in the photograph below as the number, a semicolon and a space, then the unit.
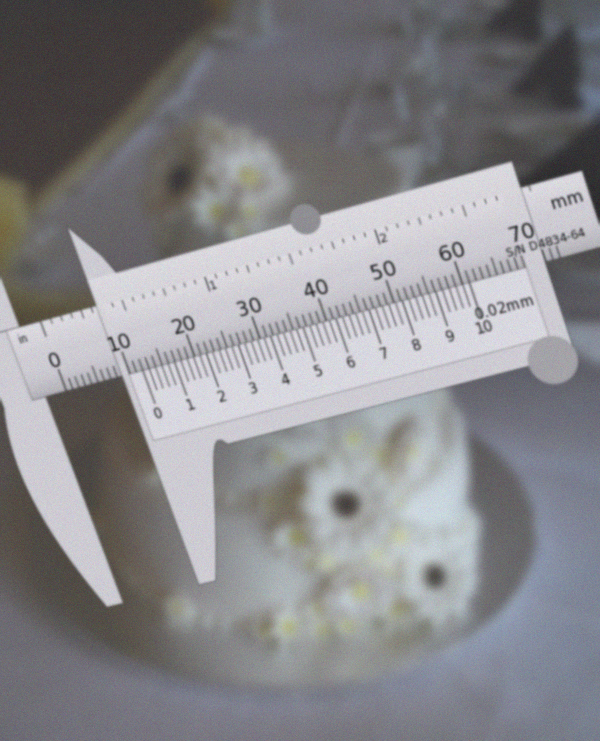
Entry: 12.0; mm
